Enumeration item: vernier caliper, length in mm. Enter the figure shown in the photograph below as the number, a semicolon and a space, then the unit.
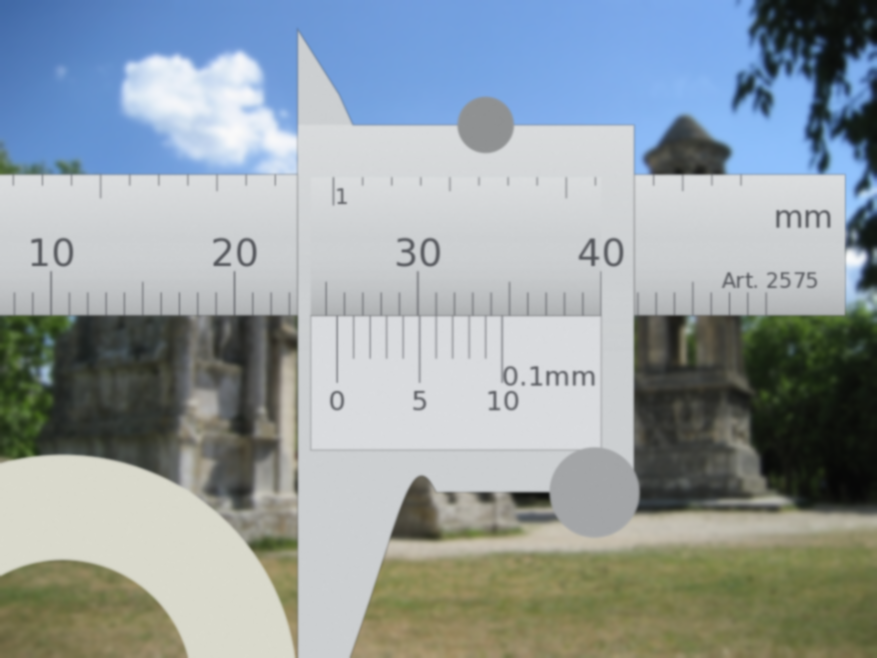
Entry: 25.6; mm
